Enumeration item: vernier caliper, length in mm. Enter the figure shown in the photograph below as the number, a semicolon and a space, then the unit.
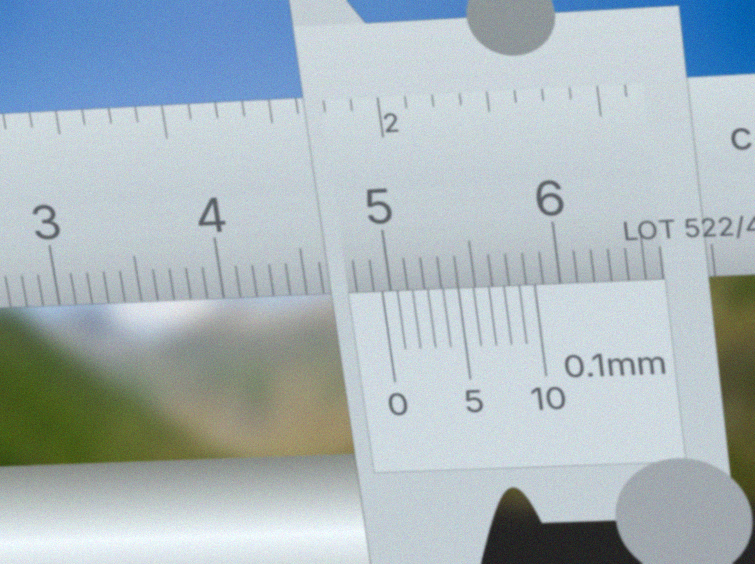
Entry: 49.5; mm
